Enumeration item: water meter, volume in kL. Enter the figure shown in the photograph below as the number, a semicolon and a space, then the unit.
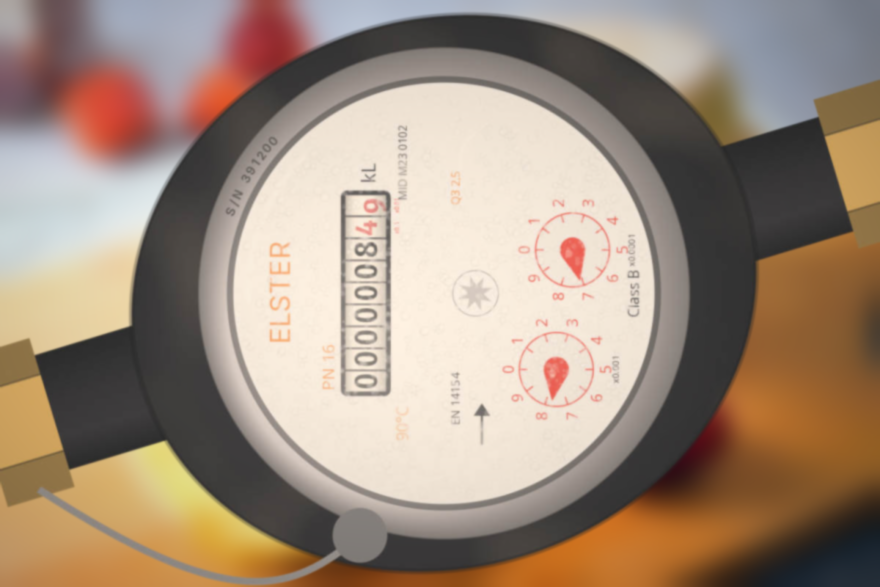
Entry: 8.4877; kL
